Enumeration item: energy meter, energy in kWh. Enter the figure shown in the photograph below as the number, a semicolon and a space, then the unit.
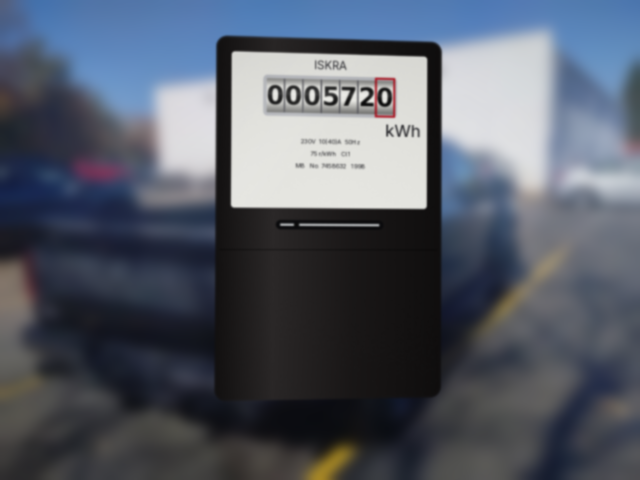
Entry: 572.0; kWh
